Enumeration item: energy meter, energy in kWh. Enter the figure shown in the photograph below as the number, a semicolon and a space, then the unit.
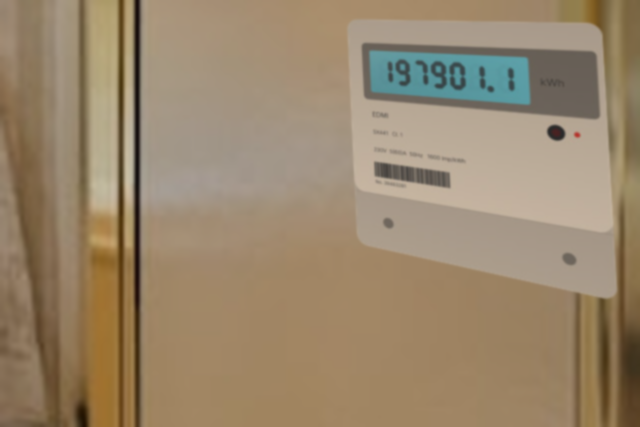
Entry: 197901.1; kWh
